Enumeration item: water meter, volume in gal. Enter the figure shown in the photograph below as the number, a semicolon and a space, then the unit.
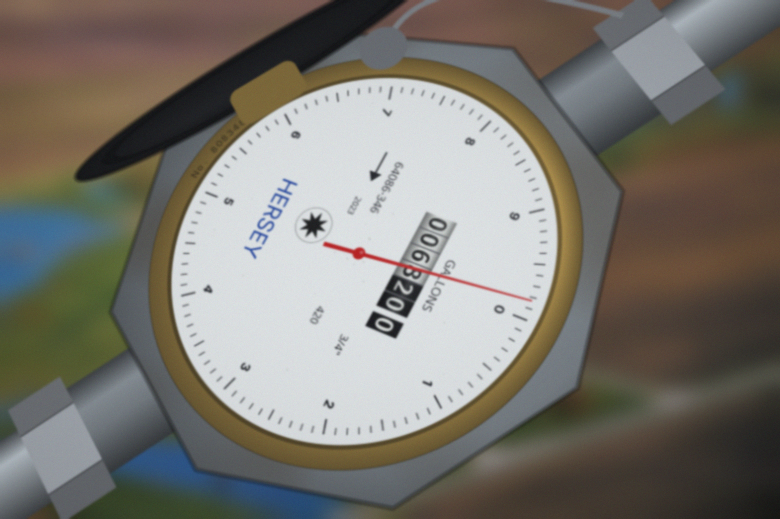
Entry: 68199.8; gal
